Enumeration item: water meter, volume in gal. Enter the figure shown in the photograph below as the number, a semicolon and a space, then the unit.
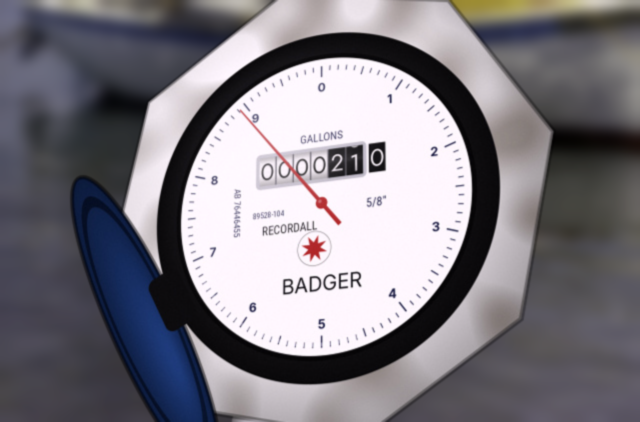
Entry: 208.9; gal
